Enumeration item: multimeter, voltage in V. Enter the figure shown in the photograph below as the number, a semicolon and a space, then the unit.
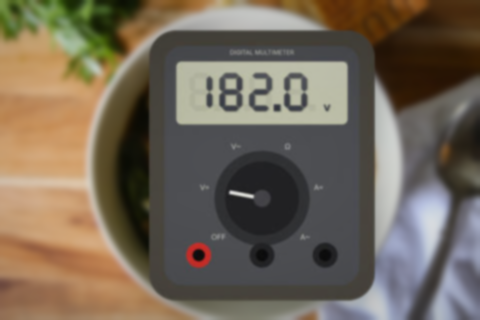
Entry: 182.0; V
